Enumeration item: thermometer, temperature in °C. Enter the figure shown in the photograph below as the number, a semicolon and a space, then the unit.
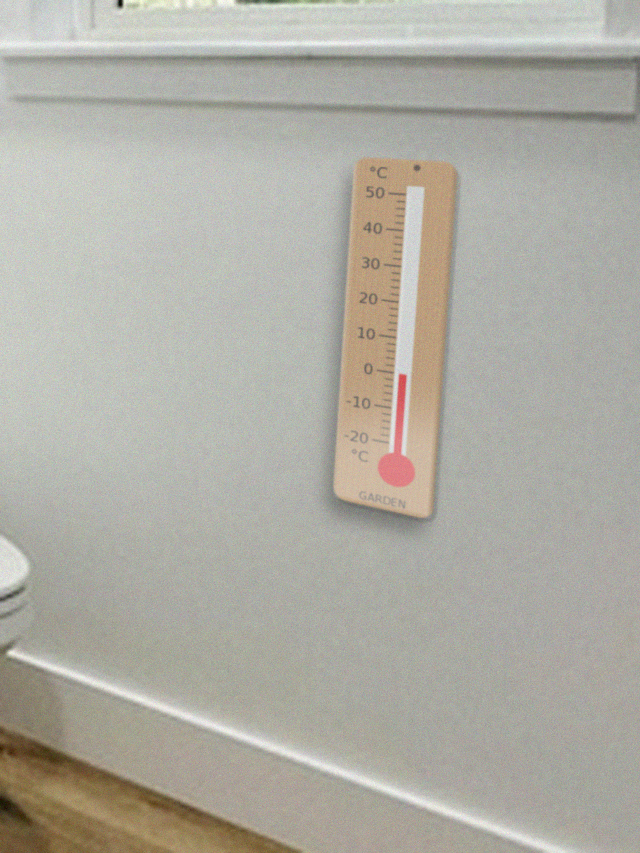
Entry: 0; °C
